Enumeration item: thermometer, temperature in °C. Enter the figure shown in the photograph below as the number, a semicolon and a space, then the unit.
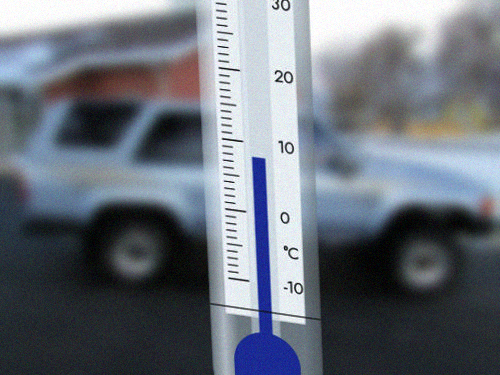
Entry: 8; °C
